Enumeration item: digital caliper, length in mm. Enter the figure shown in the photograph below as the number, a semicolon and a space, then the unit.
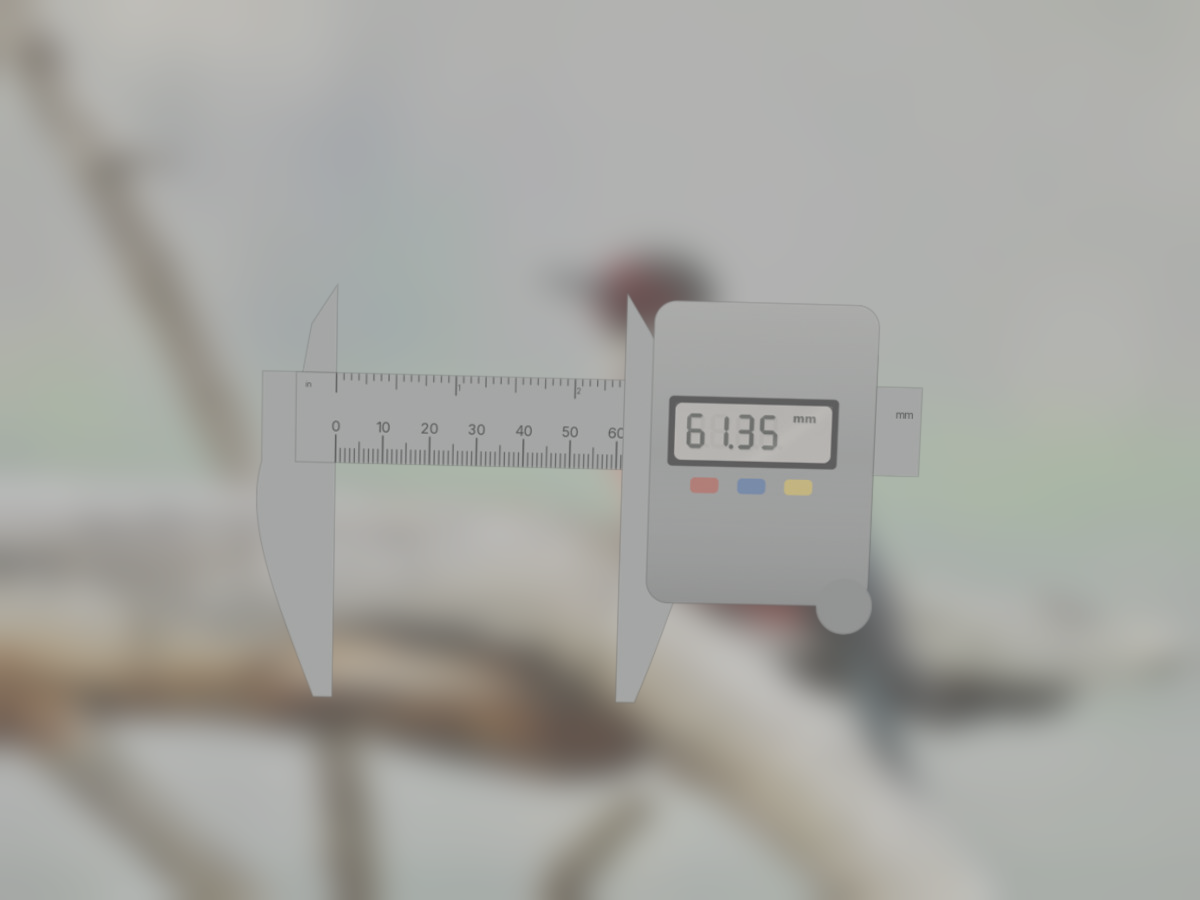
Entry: 61.35; mm
